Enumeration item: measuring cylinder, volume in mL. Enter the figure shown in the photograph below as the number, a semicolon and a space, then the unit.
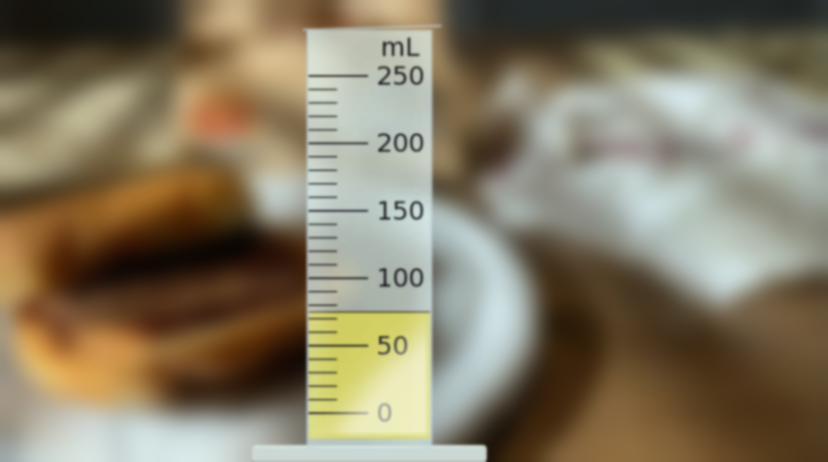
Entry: 75; mL
